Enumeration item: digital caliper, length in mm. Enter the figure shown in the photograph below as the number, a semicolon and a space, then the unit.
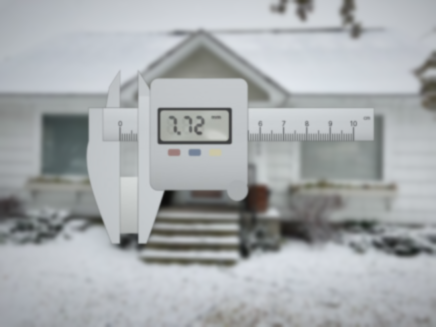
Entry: 7.72; mm
